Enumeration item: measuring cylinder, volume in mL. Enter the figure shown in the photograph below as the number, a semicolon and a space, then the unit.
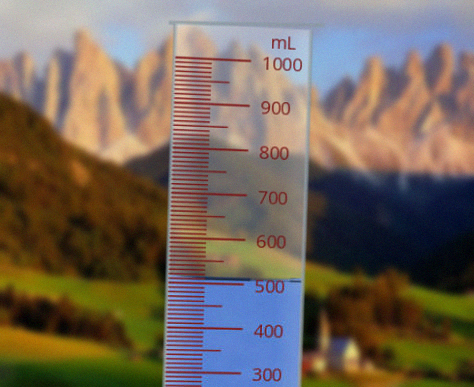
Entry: 510; mL
